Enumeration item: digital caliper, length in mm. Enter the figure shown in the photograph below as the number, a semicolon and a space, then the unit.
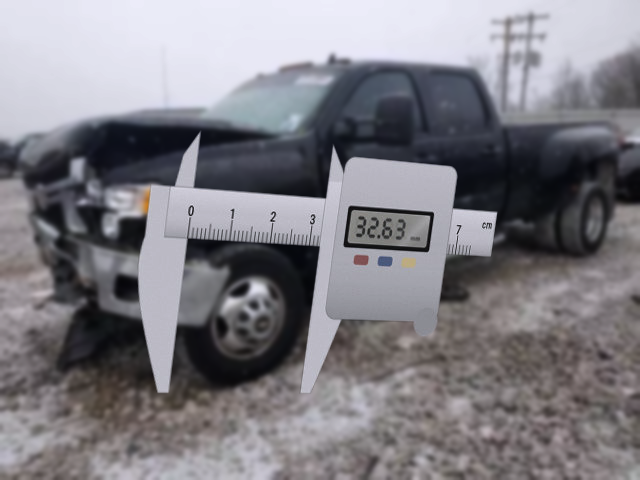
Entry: 32.63; mm
